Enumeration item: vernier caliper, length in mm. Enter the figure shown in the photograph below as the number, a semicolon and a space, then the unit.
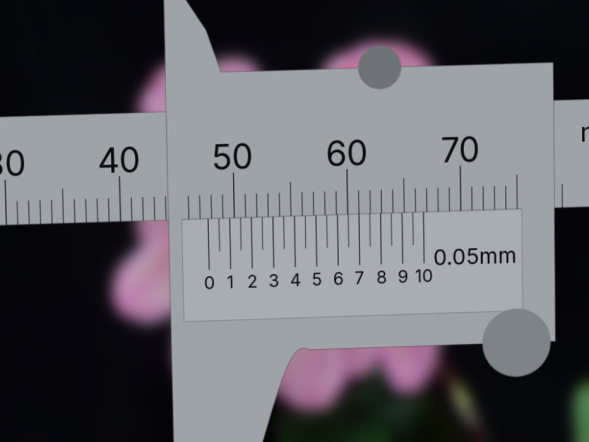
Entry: 47.7; mm
